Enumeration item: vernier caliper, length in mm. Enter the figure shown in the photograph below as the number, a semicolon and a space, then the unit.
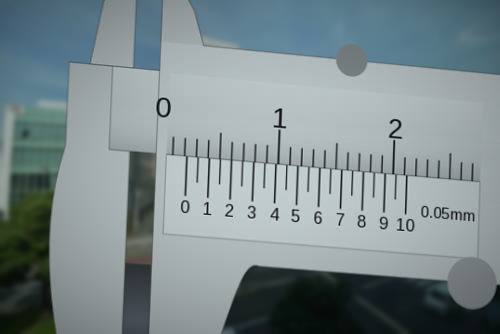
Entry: 2.2; mm
